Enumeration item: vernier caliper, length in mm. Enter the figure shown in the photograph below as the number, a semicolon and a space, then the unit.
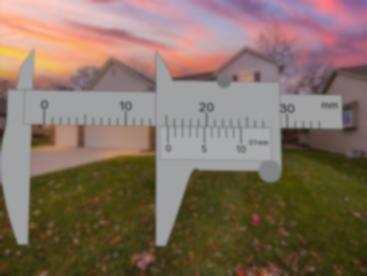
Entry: 15.2; mm
